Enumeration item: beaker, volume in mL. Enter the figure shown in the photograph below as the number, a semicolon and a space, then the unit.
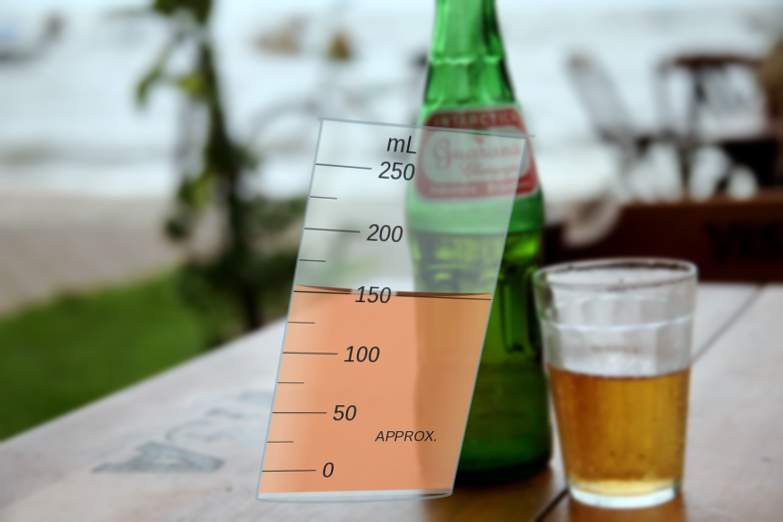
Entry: 150; mL
